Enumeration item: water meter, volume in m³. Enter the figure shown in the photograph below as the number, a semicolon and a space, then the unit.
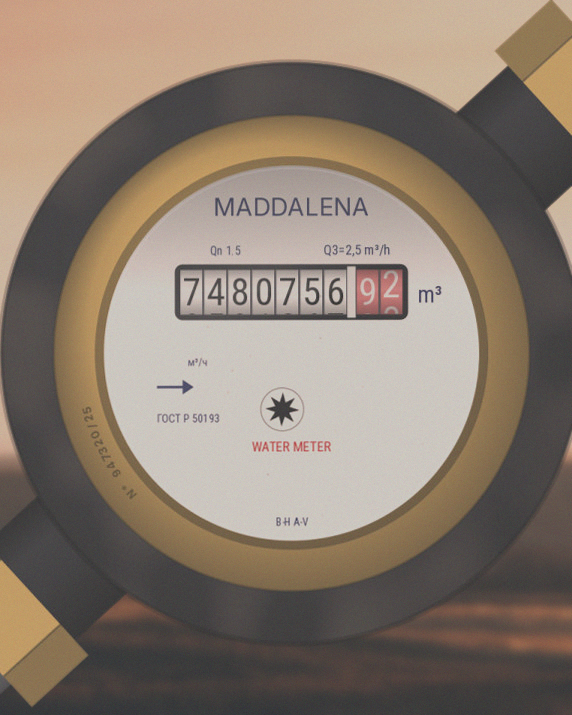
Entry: 7480756.92; m³
